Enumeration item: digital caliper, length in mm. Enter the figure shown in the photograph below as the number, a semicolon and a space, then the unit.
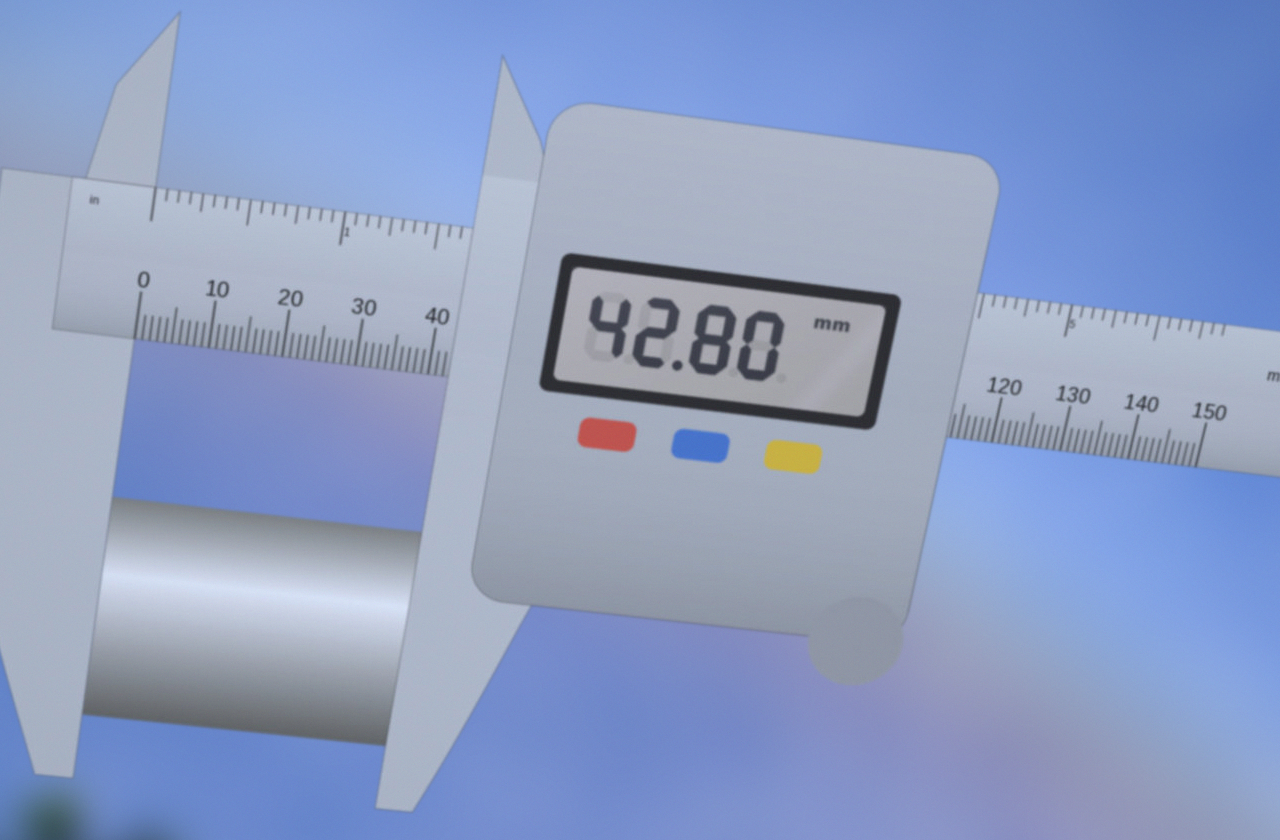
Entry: 42.80; mm
